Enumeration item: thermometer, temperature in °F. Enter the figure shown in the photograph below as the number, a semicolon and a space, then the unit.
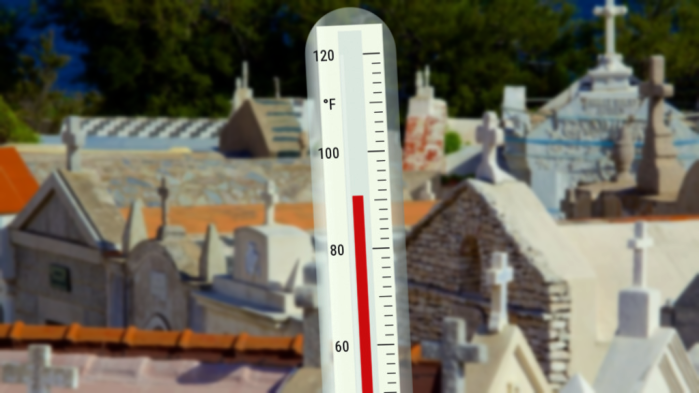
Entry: 91; °F
